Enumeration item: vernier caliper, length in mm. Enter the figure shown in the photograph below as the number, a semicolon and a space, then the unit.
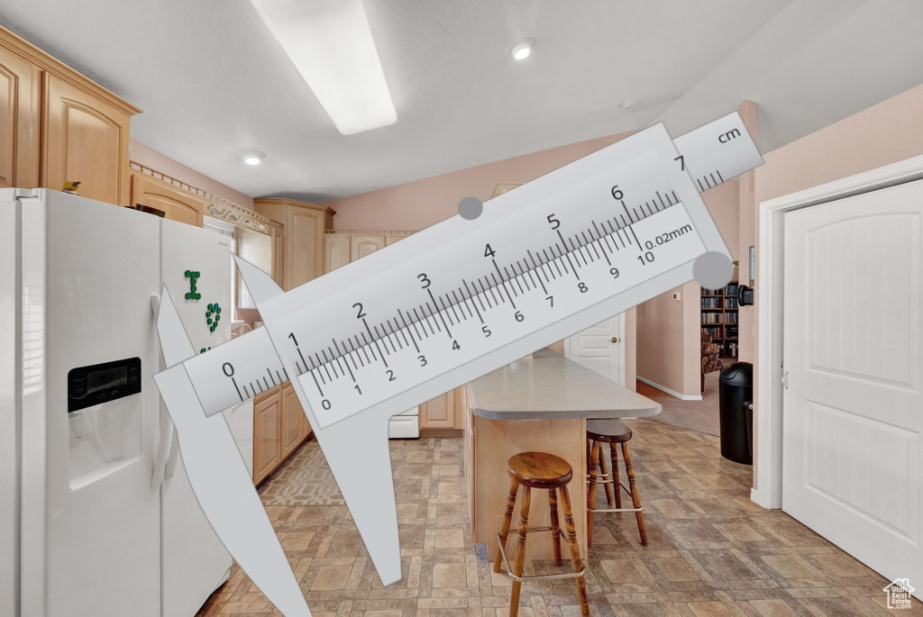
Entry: 10.4; mm
